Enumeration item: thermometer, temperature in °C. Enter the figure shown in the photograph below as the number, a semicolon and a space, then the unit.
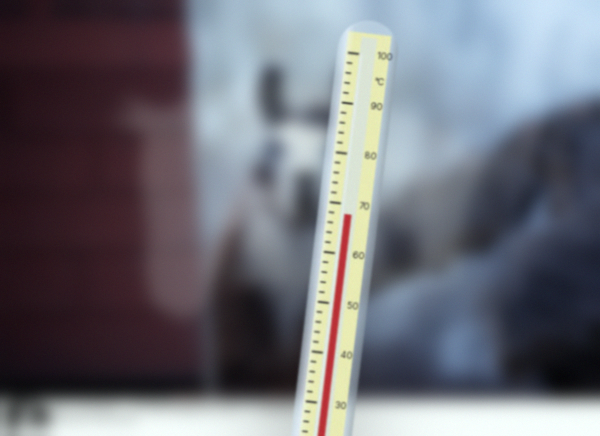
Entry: 68; °C
